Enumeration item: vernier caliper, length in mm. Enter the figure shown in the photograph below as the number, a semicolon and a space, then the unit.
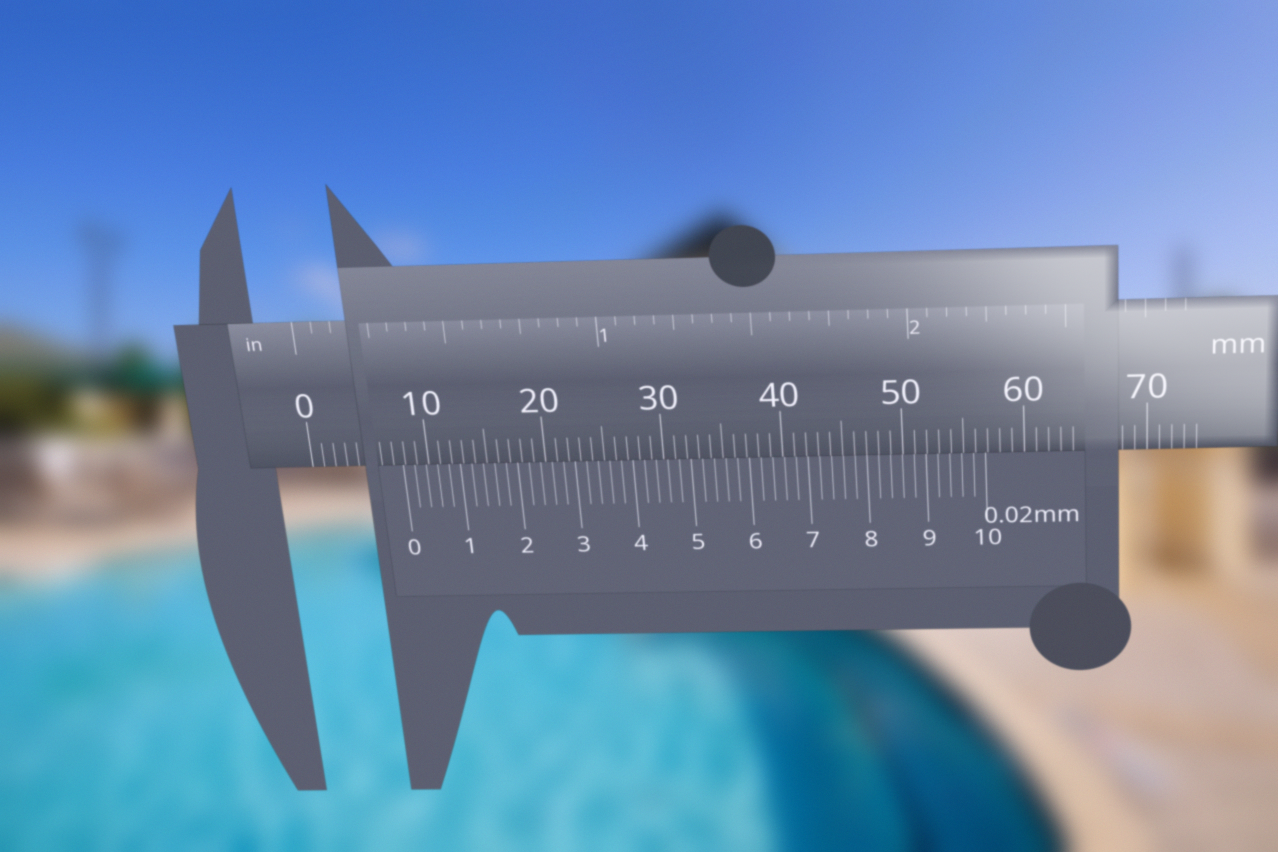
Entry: 7.8; mm
